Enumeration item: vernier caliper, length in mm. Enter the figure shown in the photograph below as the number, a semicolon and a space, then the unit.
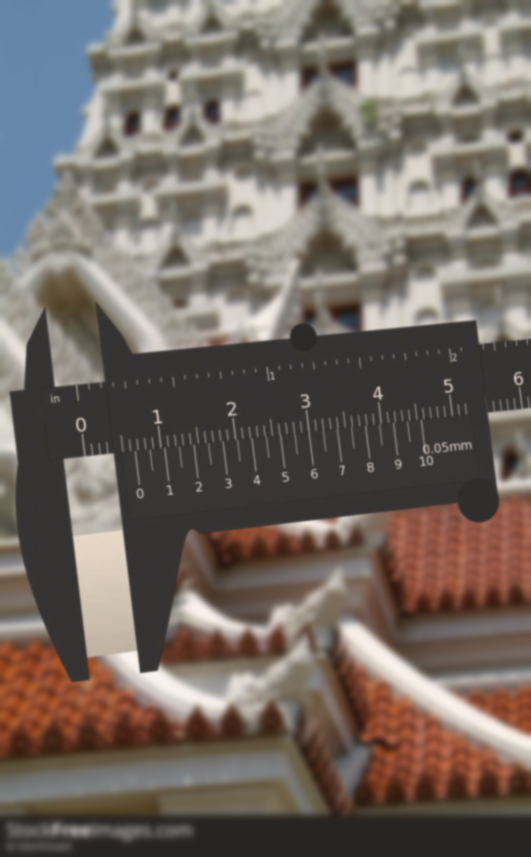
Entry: 6.6; mm
